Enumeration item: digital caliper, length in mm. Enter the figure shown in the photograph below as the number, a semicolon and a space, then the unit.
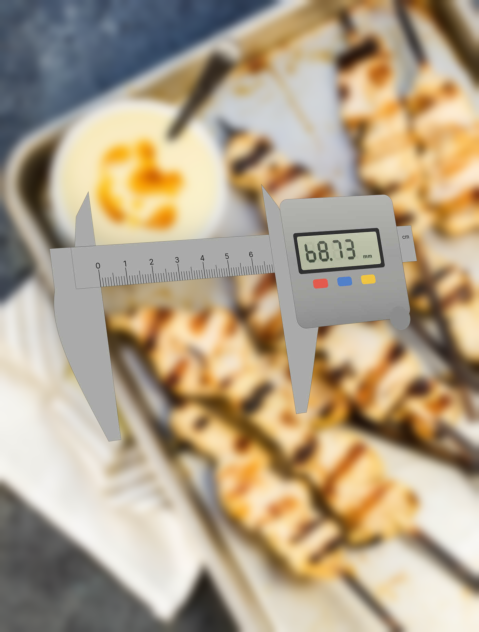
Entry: 68.73; mm
